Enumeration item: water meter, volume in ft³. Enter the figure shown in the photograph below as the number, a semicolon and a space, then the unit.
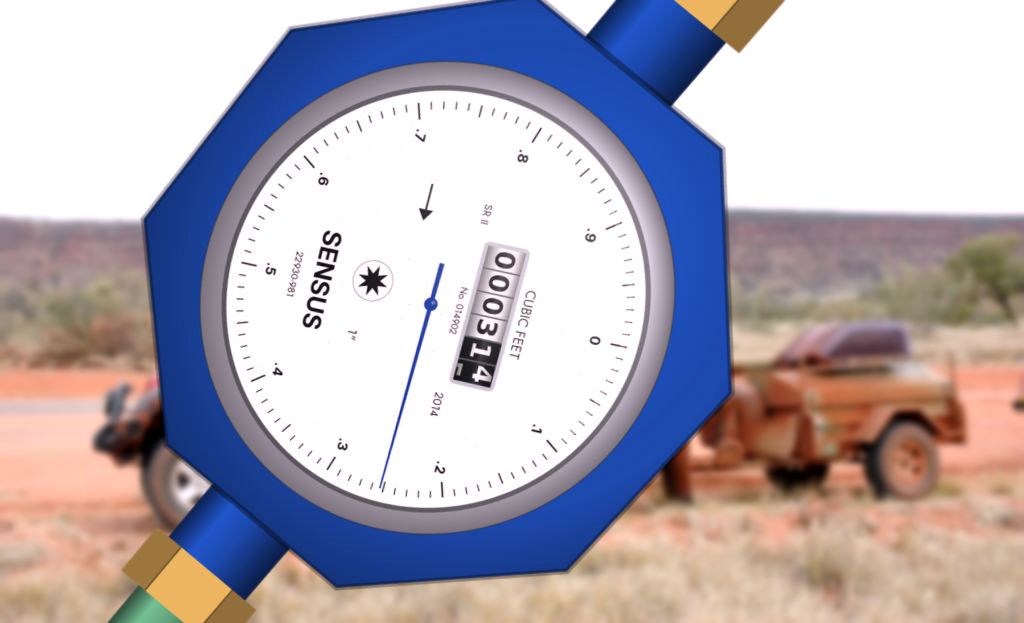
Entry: 314.25; ft³
